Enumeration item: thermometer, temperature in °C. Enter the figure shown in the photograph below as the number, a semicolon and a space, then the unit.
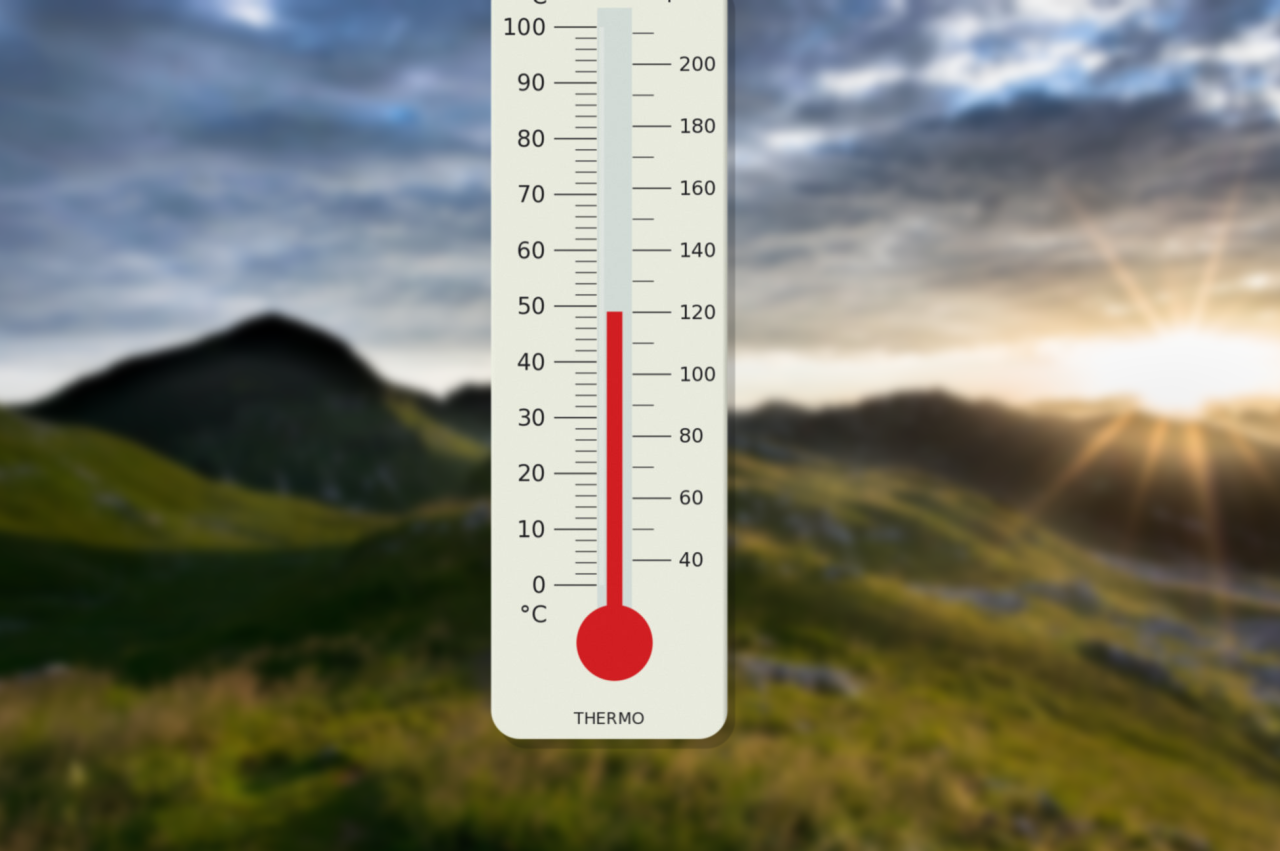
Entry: 49; °C
